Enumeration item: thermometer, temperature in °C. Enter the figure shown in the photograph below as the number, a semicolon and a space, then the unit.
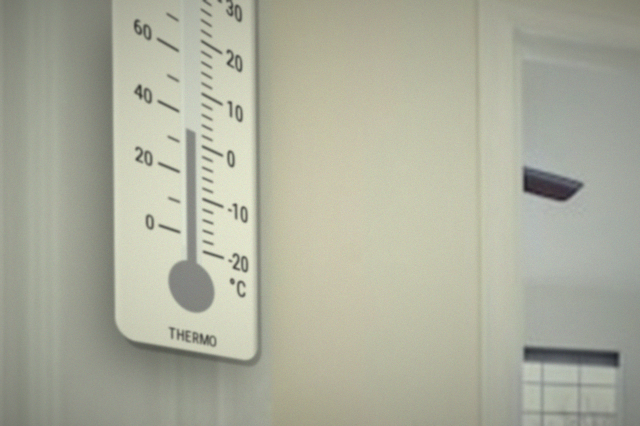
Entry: 2; °C
